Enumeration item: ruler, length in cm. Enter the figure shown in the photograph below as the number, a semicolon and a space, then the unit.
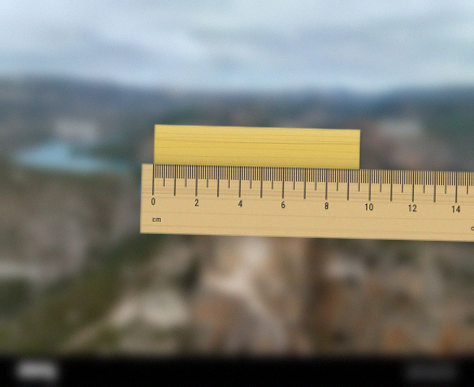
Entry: 9.5; cm
